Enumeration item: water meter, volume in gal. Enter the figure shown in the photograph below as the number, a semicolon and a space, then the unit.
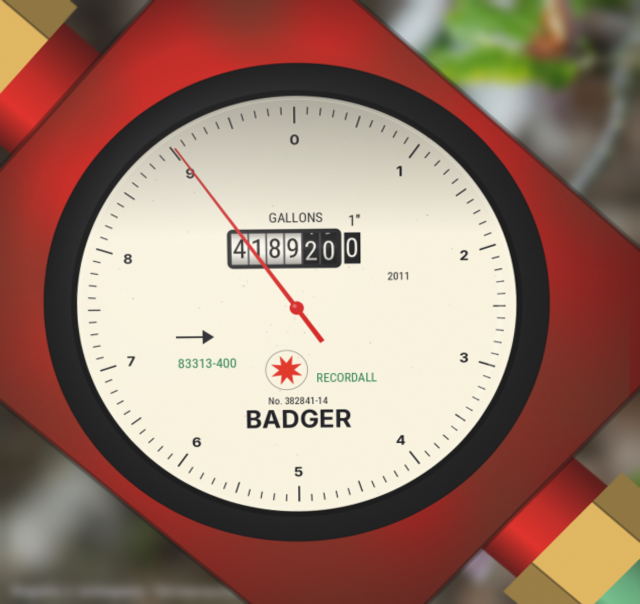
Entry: 4189199.0; gal
